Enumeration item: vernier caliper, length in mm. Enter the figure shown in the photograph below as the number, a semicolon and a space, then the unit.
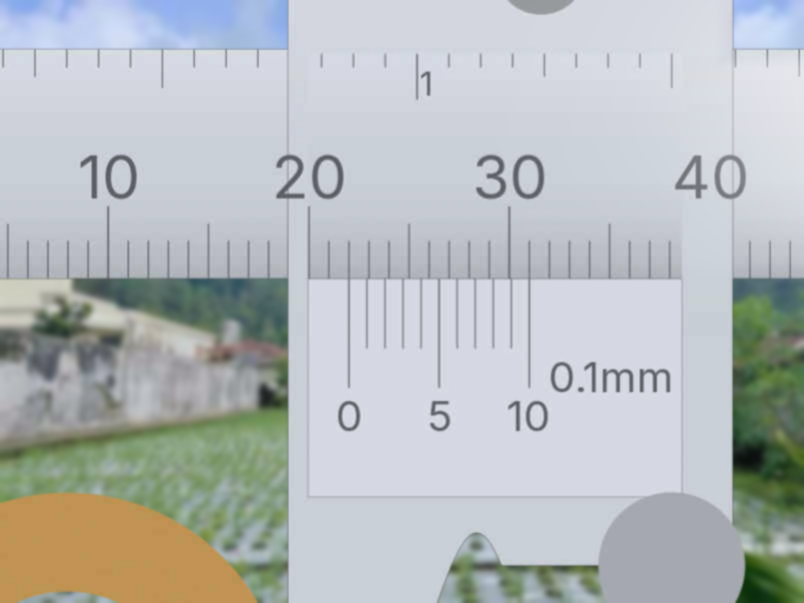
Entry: 22.0; mm
